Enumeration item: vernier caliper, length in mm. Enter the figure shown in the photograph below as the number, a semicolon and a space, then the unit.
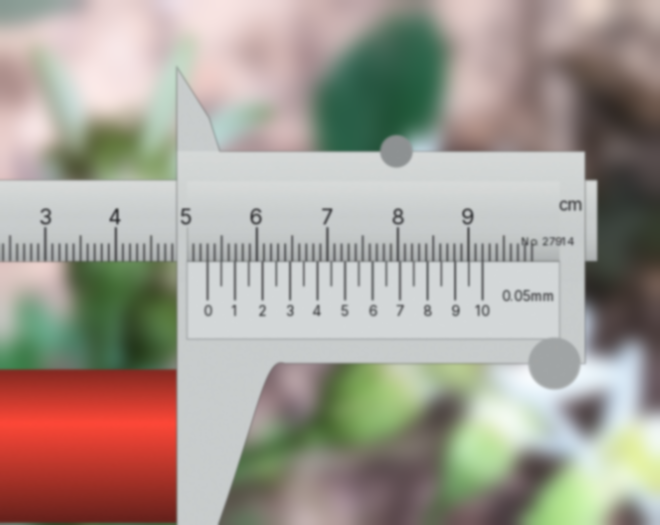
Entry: 53.0; mm
